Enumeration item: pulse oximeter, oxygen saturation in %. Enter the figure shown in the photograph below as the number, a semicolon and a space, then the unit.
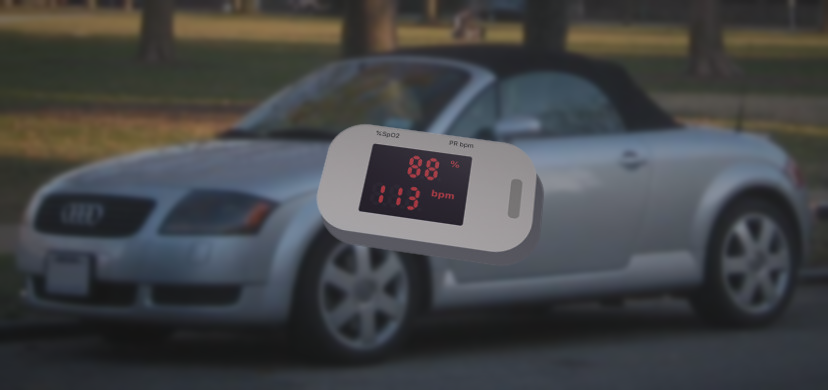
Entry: 88; %
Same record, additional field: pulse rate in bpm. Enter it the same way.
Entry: 113; bpm
